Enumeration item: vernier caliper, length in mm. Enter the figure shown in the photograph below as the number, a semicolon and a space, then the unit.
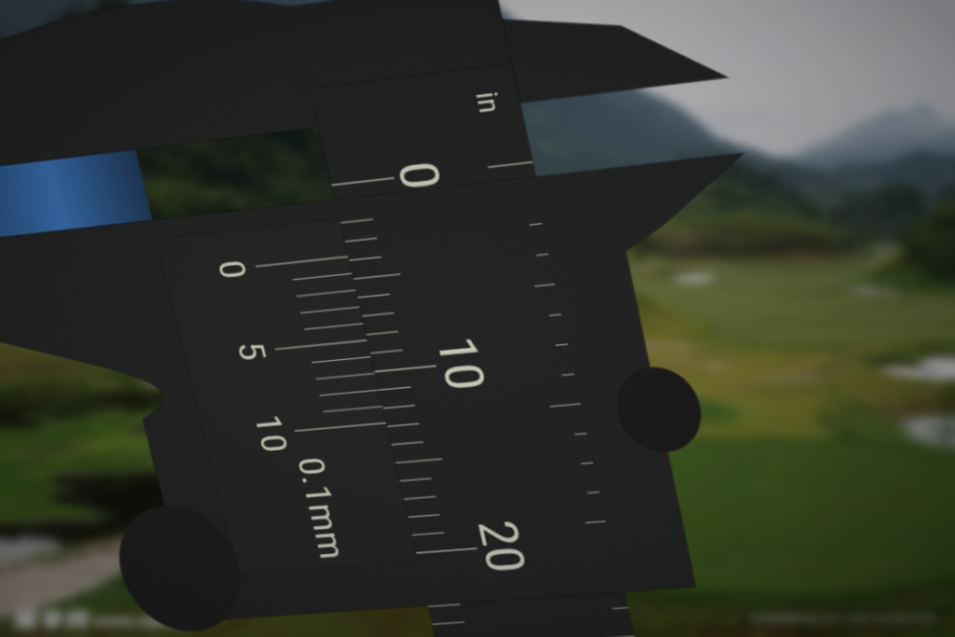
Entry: 3.8; mm
